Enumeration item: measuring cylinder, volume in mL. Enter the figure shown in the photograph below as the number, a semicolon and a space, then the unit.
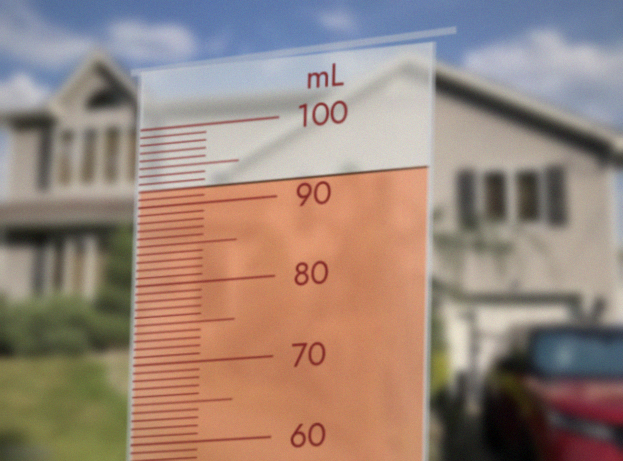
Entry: 92; mL
